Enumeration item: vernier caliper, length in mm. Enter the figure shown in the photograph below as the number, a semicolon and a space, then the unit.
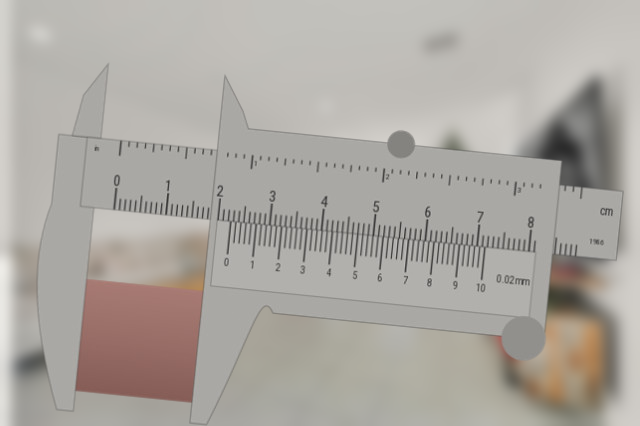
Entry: 22.5; mm
